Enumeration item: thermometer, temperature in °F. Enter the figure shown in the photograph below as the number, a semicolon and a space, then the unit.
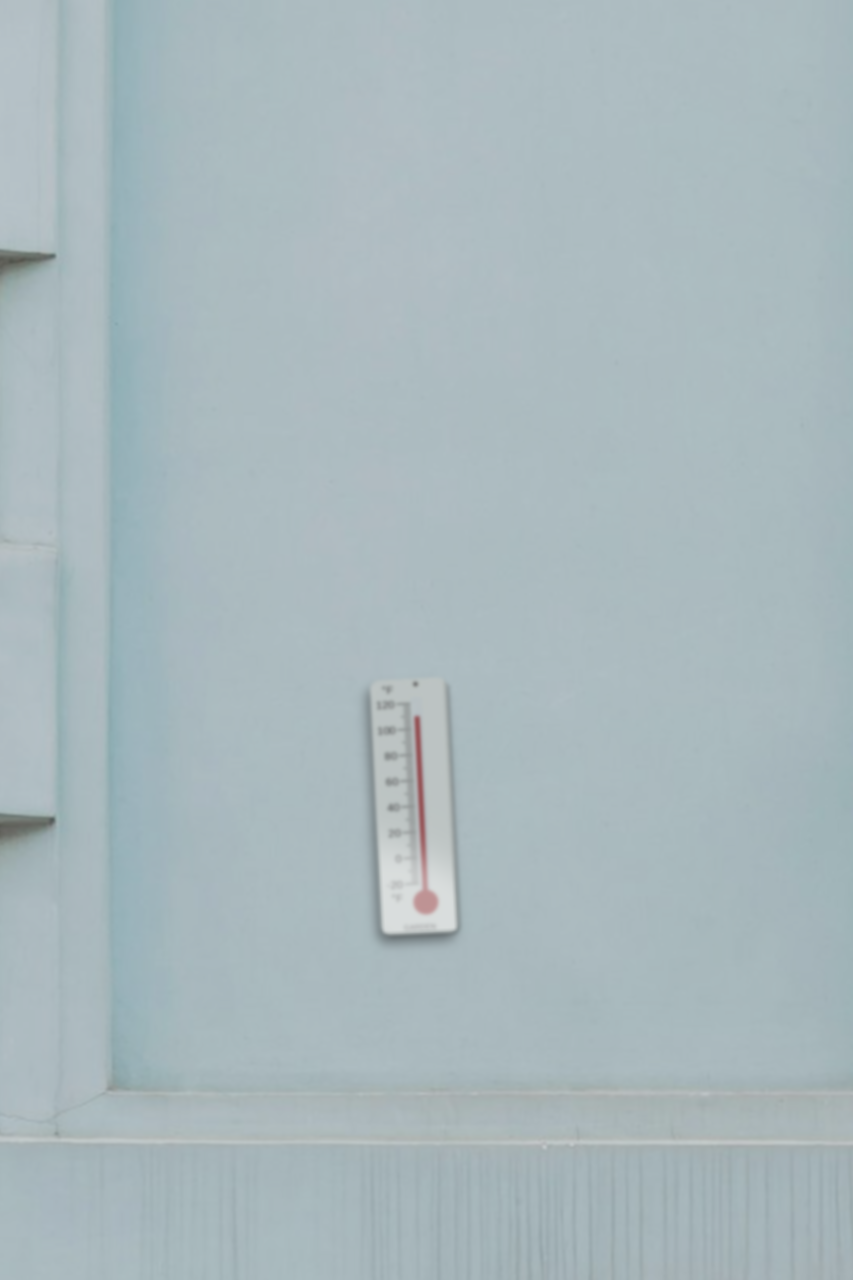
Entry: 110; °F
